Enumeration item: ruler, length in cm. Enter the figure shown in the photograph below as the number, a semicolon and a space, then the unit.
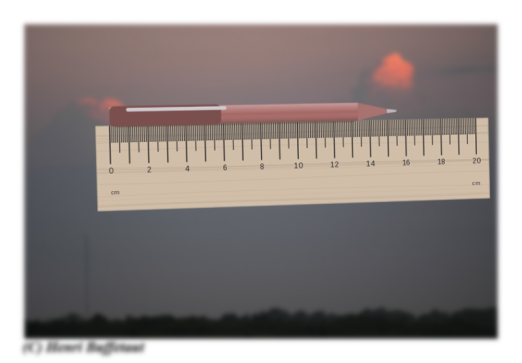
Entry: 15.5; cm
